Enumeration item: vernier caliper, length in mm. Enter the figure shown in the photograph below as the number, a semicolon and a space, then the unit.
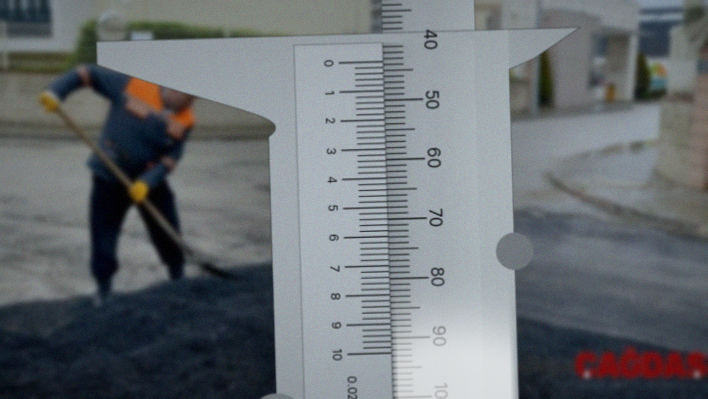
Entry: 43.5; mm
